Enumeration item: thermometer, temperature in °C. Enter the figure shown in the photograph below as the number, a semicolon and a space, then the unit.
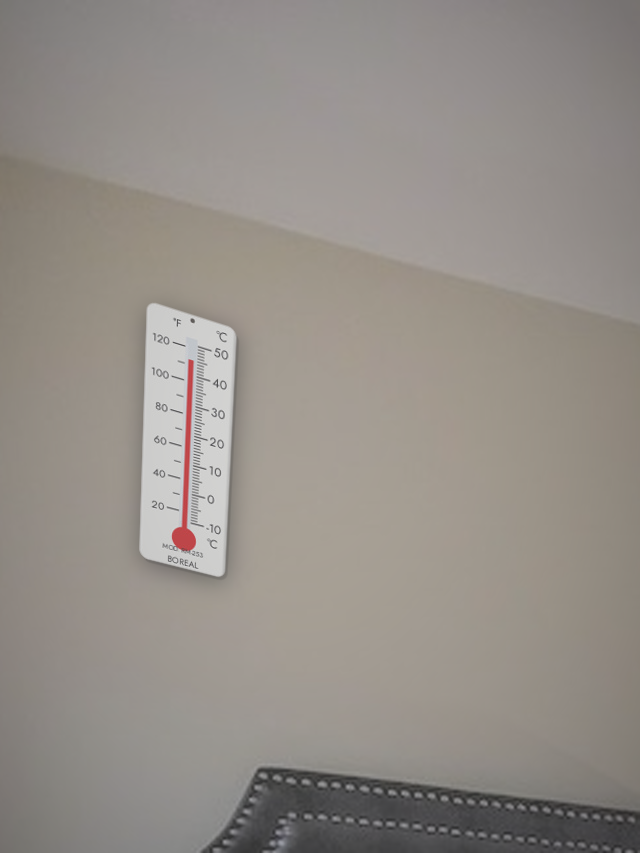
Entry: 45; °C
